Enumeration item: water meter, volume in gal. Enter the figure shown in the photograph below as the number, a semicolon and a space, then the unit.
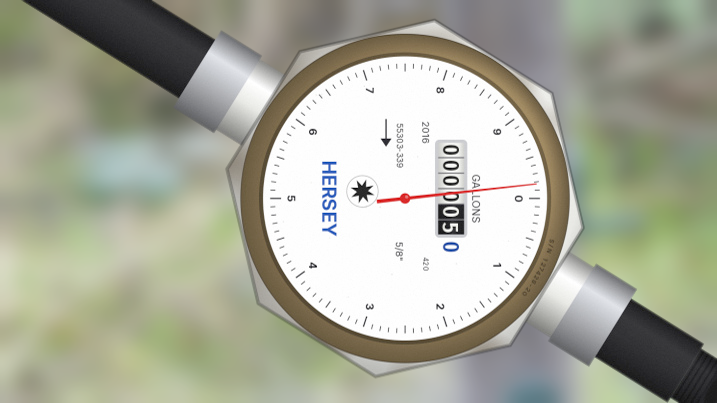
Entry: 49.8; gal
